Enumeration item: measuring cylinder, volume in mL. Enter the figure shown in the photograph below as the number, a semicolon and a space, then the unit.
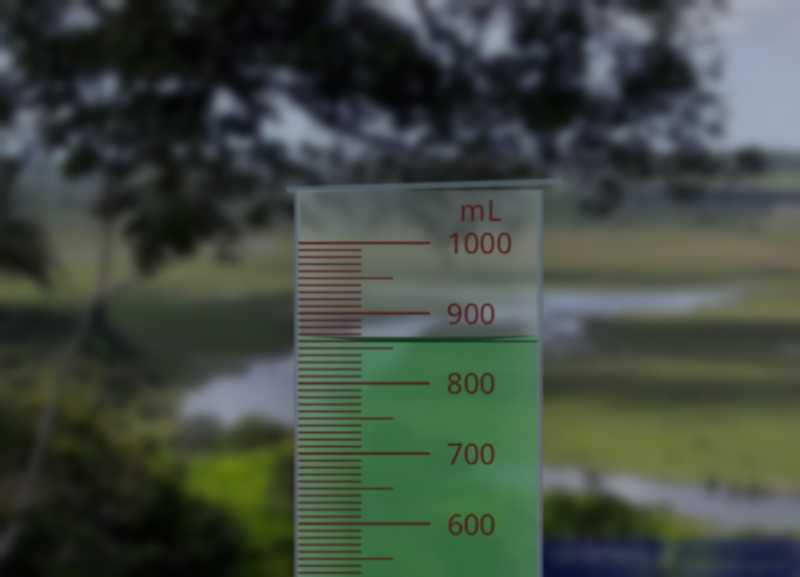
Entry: 860; mL
